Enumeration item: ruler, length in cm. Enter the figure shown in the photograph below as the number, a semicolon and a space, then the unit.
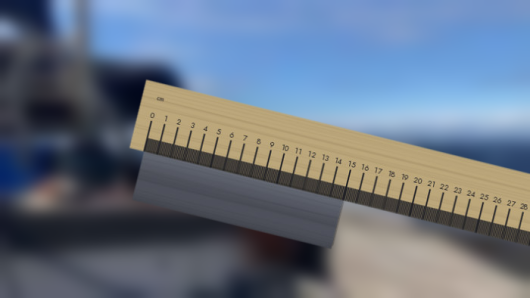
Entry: 15; cm
